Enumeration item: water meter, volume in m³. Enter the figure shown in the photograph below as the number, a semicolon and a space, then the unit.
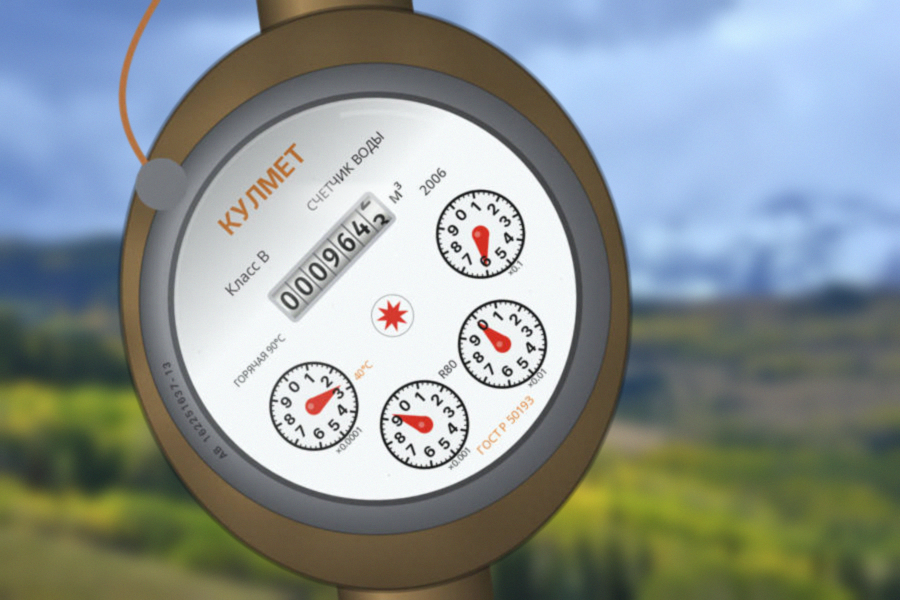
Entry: 9642.5992; m³
